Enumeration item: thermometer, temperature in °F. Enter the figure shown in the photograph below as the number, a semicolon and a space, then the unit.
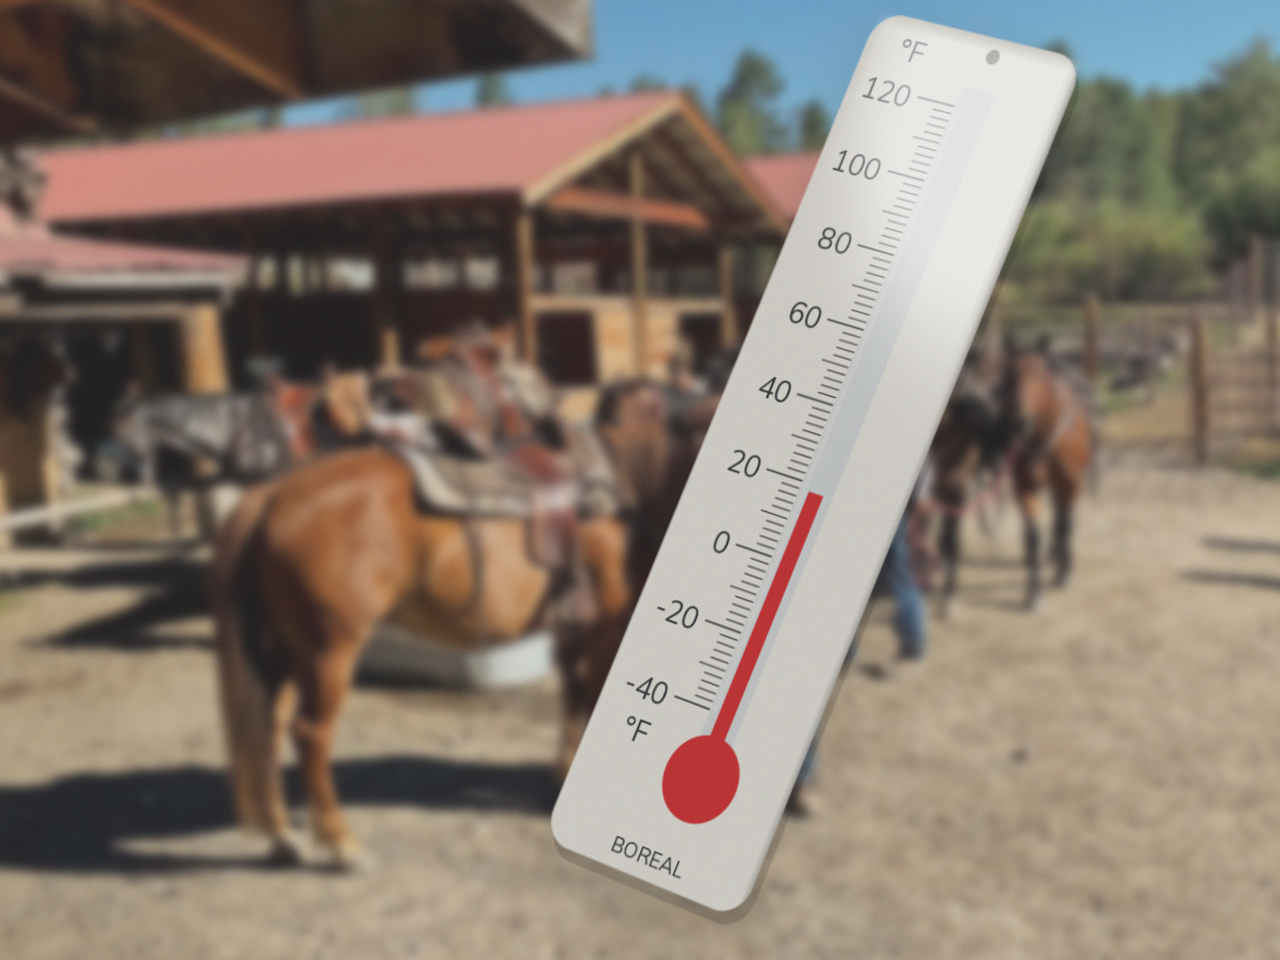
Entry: 18; °F
